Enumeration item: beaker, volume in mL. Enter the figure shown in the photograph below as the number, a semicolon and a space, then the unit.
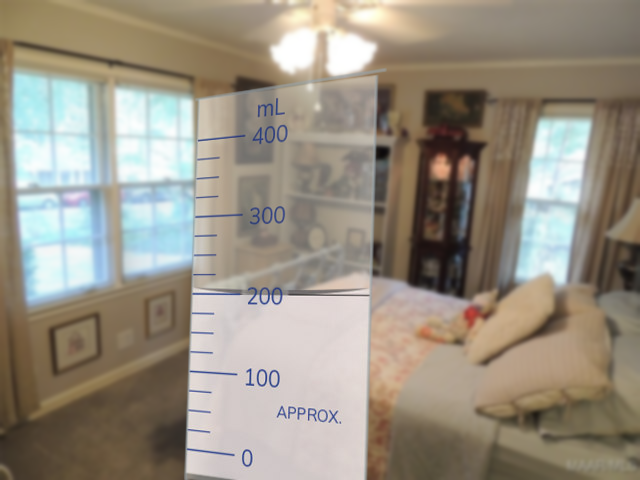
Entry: 200; mL
